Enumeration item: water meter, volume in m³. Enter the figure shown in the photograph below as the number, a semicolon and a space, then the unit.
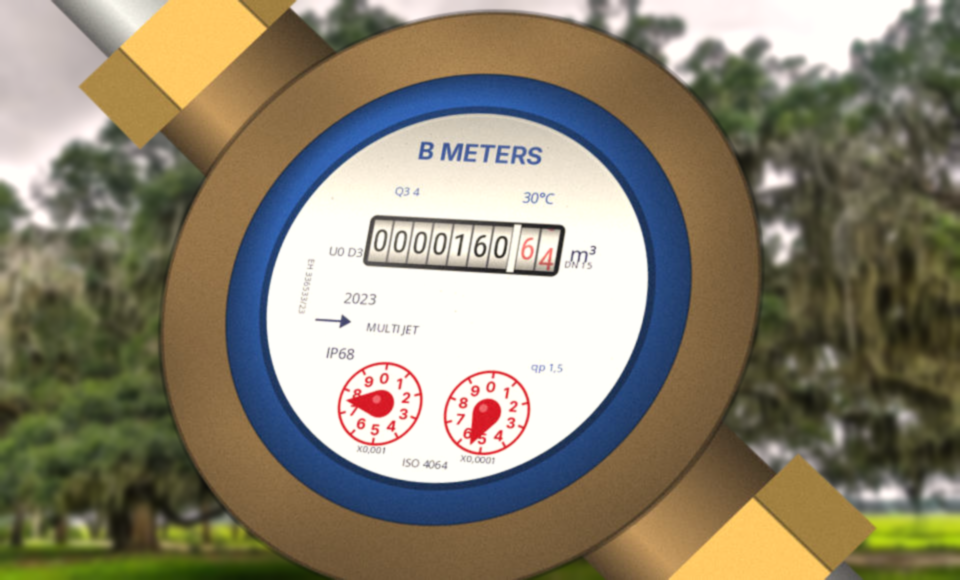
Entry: 160.6375; m³
